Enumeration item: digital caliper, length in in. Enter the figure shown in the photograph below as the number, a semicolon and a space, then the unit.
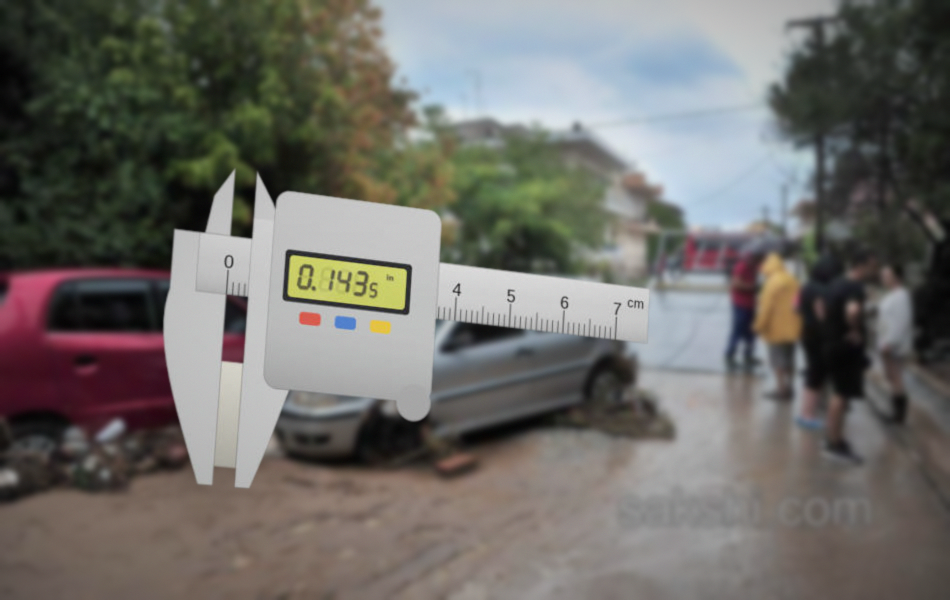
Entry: 0.1435; in
